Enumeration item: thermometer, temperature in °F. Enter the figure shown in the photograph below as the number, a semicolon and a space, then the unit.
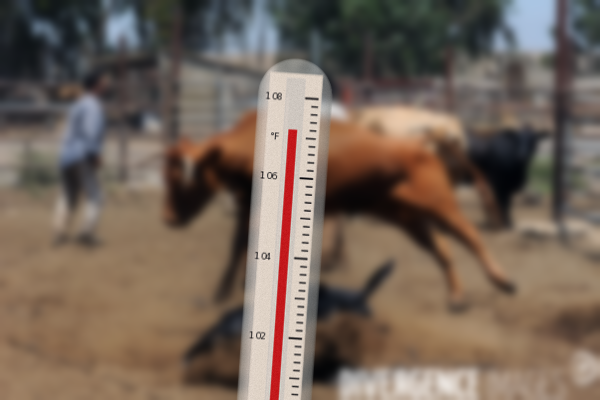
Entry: 107.2; °F
